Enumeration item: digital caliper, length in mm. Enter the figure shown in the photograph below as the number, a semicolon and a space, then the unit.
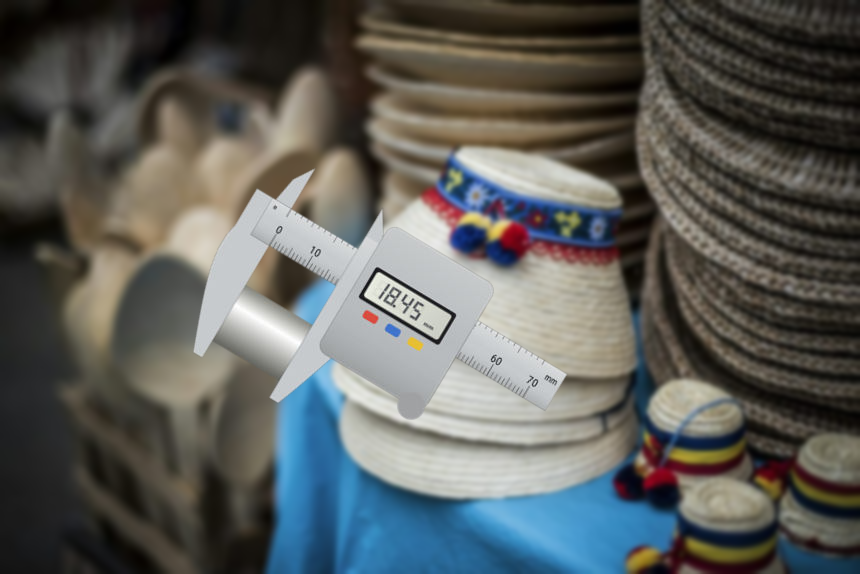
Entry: 18.45; mm
